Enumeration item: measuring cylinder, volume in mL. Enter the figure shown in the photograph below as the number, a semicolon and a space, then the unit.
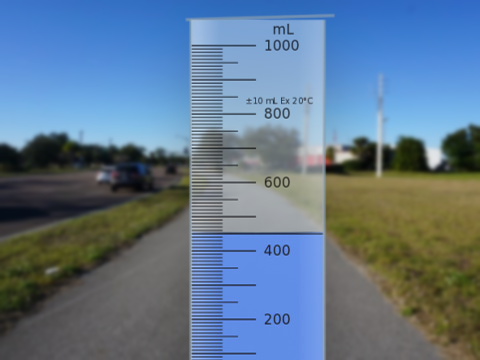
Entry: 450; mL
